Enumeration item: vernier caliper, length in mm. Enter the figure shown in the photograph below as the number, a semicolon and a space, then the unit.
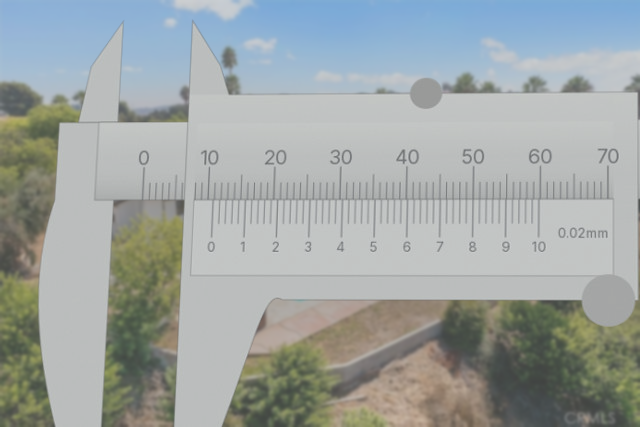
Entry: 10.8; mm
